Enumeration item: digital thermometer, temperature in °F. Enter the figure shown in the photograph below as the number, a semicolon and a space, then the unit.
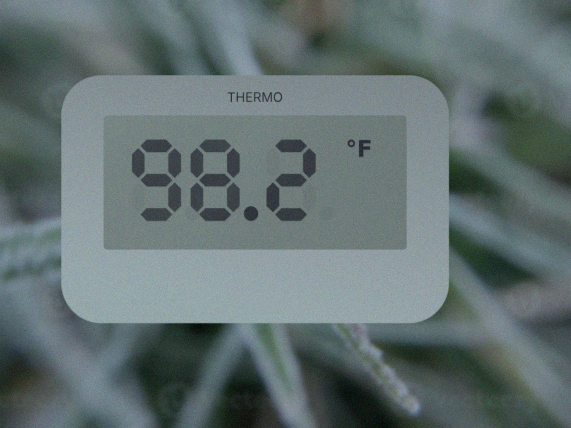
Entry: 98.2; °F
